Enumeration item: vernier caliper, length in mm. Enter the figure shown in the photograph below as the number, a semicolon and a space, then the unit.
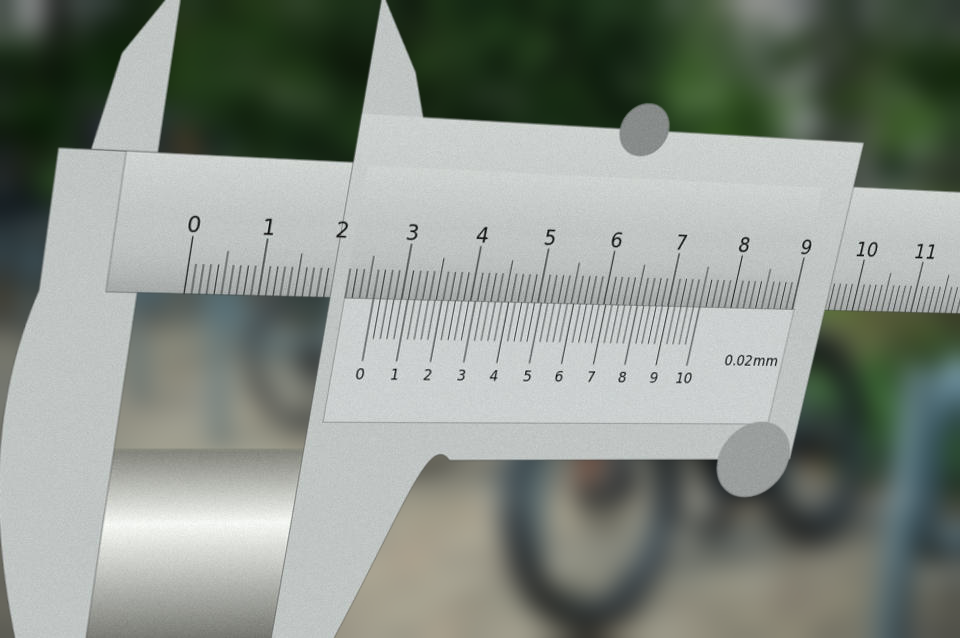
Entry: 26.0; mm
